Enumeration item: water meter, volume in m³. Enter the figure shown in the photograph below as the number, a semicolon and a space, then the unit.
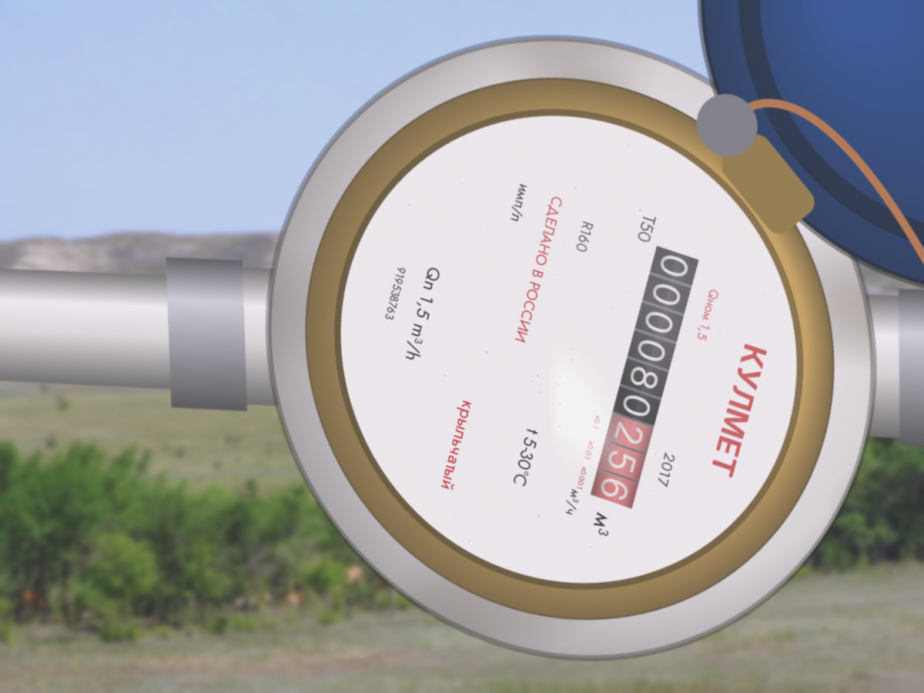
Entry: 80.256; m³
